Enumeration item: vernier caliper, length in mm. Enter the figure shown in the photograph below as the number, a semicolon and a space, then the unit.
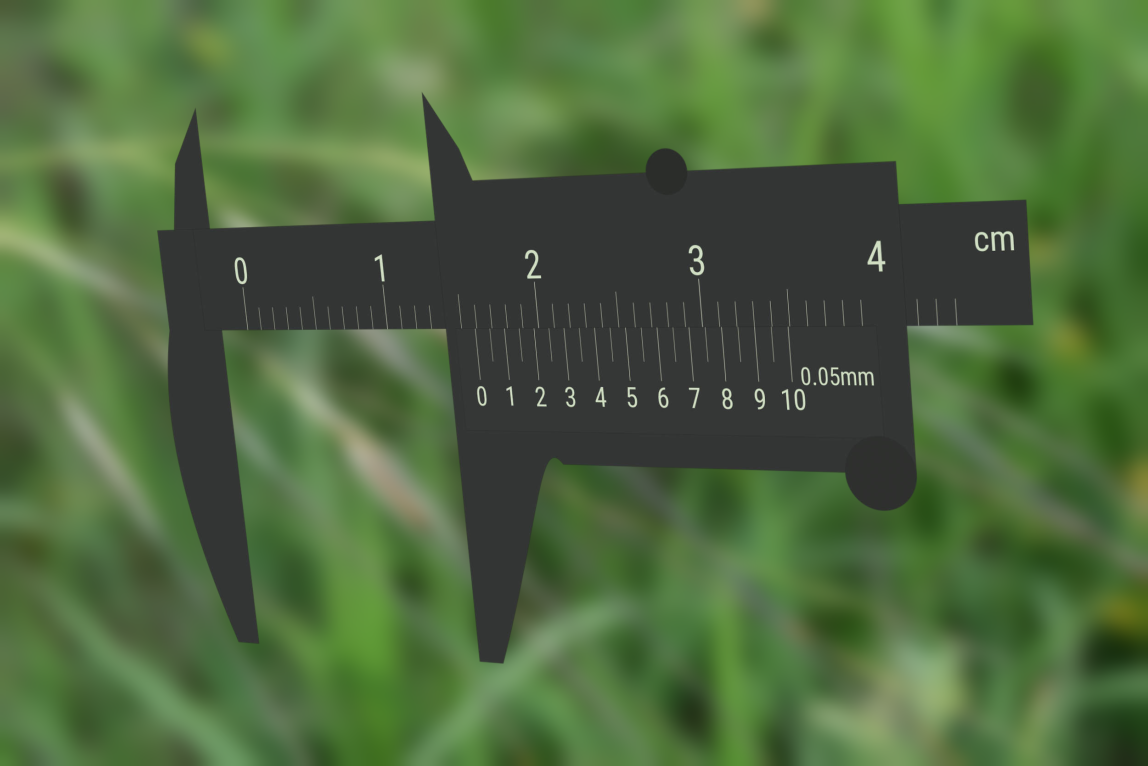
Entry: 15.9; mm
